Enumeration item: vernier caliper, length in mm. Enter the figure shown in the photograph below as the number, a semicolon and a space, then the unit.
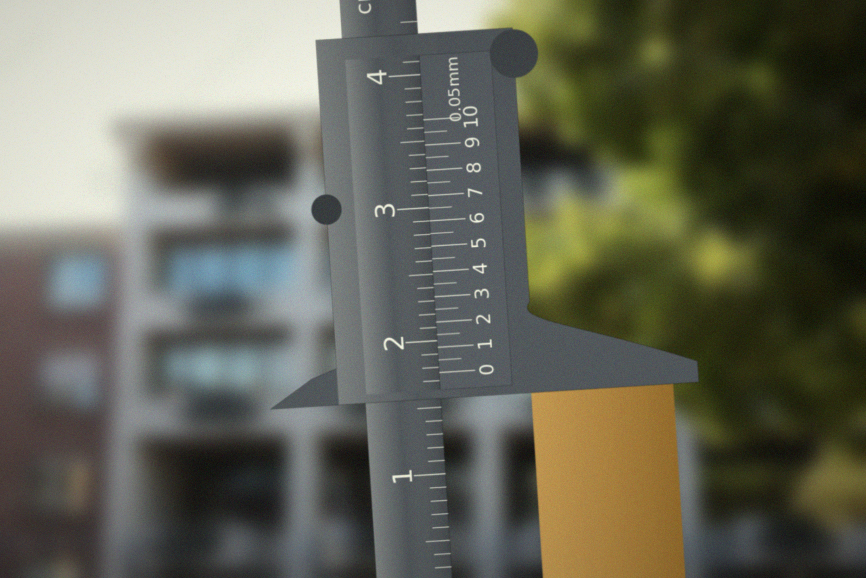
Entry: 17.6; mm
